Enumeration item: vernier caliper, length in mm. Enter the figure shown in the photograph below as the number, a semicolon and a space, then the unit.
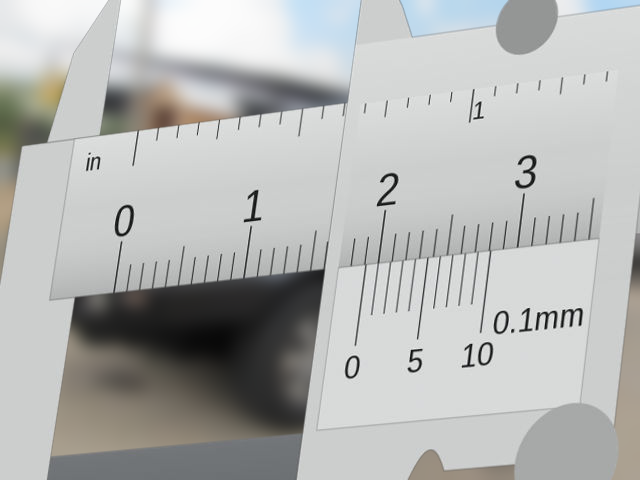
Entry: 19.1; mm
